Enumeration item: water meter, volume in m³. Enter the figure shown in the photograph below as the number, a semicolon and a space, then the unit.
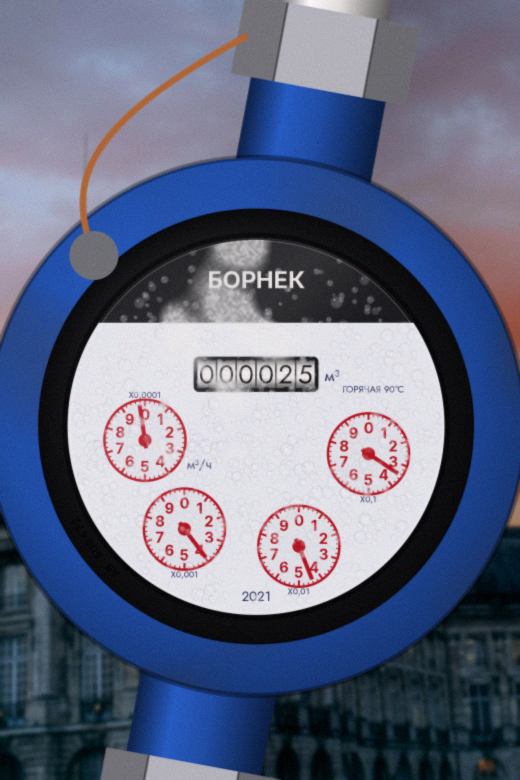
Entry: 25.3439; m³
